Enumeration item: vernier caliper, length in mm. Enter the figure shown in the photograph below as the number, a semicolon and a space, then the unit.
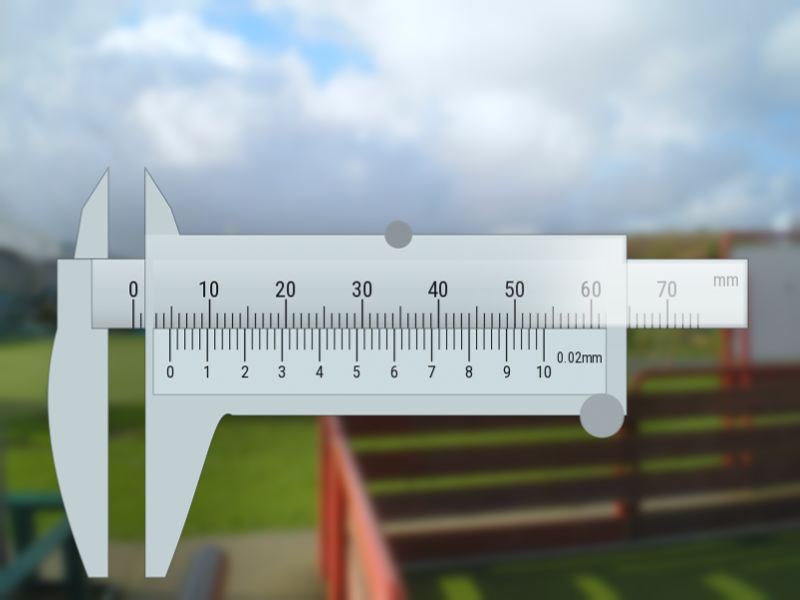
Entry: 4.8; mm
